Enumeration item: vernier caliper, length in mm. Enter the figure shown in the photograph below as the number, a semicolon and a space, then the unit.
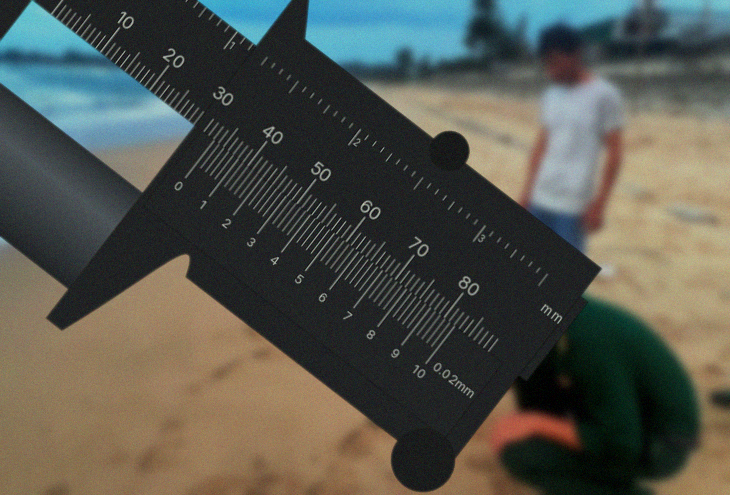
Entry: 33.2; mm
